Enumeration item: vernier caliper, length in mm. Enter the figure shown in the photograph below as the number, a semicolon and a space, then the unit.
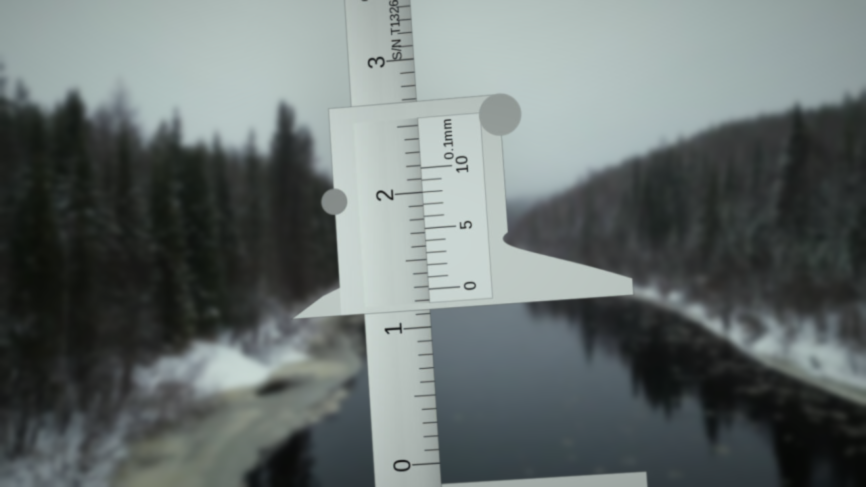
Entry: 12.8; mm
